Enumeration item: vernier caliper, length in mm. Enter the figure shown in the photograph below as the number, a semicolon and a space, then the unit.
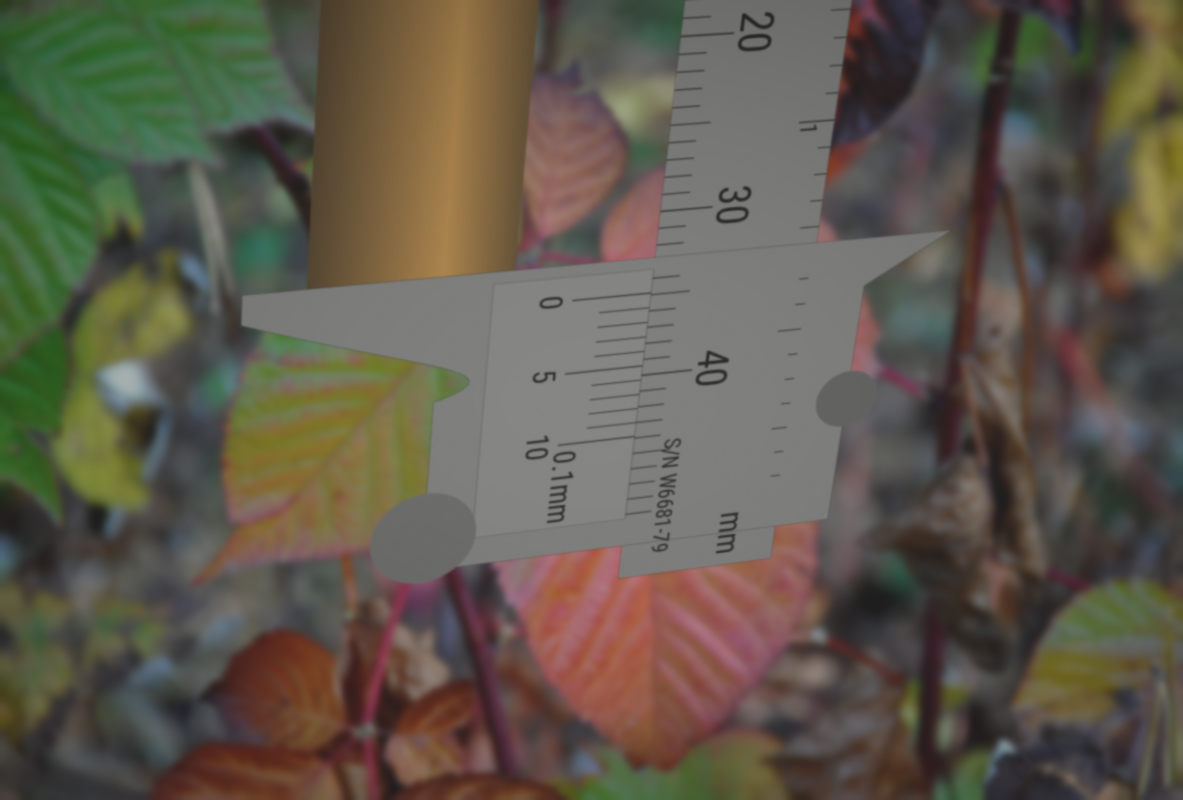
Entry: 34.9; mm
